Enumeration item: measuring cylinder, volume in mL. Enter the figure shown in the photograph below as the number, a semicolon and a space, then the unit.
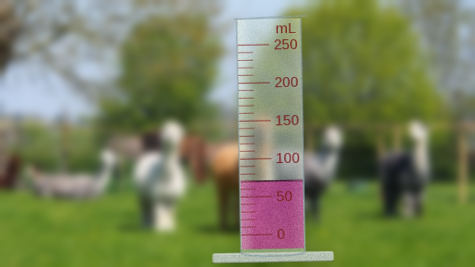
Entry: 70; mL
